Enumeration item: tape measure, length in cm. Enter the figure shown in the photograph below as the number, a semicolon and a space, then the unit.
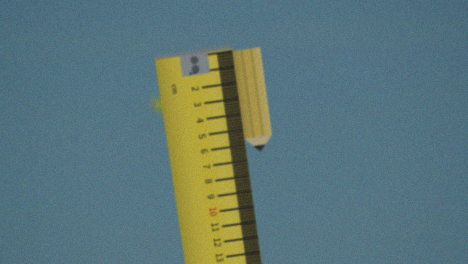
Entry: 6.5; cm
